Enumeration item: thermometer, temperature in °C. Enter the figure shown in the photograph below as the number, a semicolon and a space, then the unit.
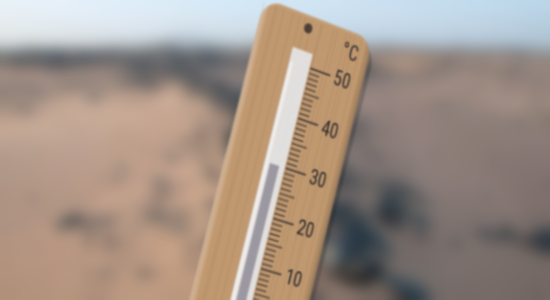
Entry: 30; °C
